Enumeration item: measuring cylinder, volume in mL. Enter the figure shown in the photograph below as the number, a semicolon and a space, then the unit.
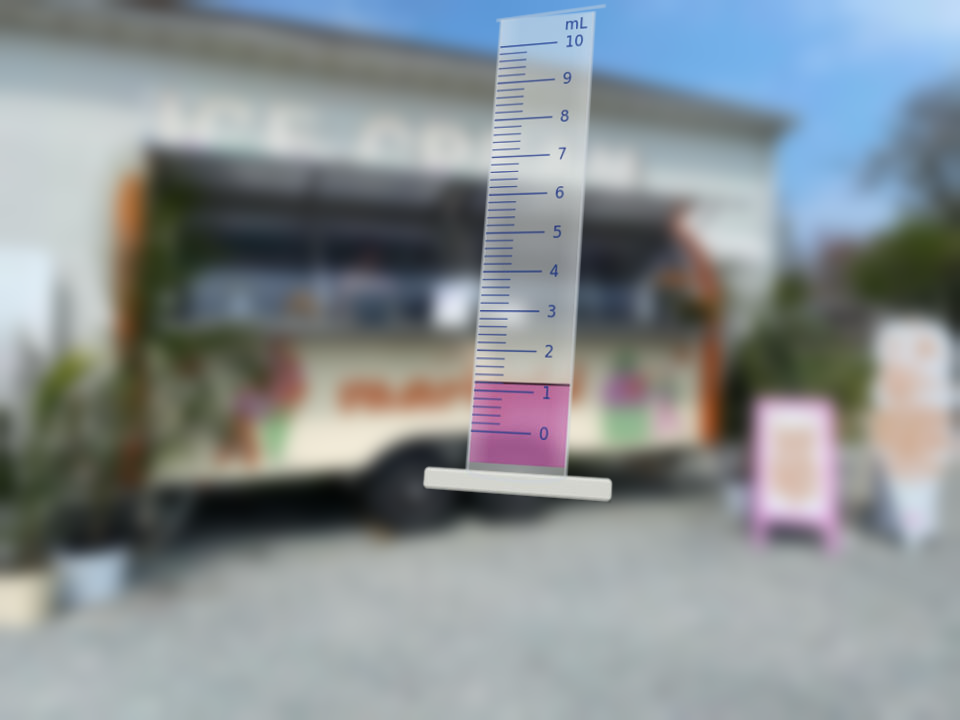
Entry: 1.2; mL
